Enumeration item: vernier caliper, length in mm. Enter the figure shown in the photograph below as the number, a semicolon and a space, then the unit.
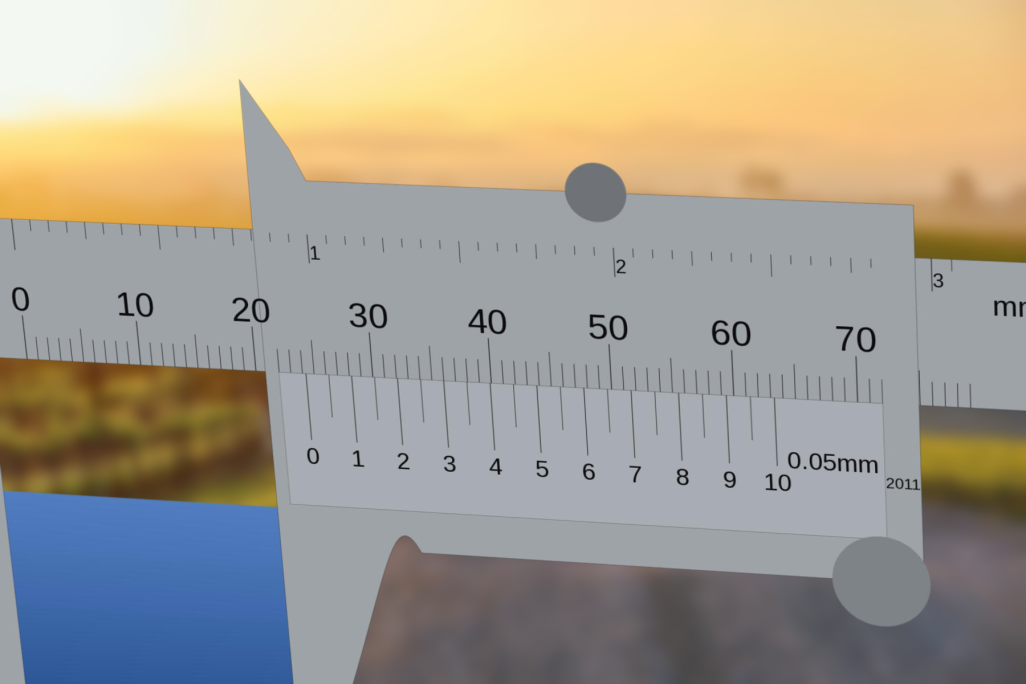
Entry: 24.3; mm
